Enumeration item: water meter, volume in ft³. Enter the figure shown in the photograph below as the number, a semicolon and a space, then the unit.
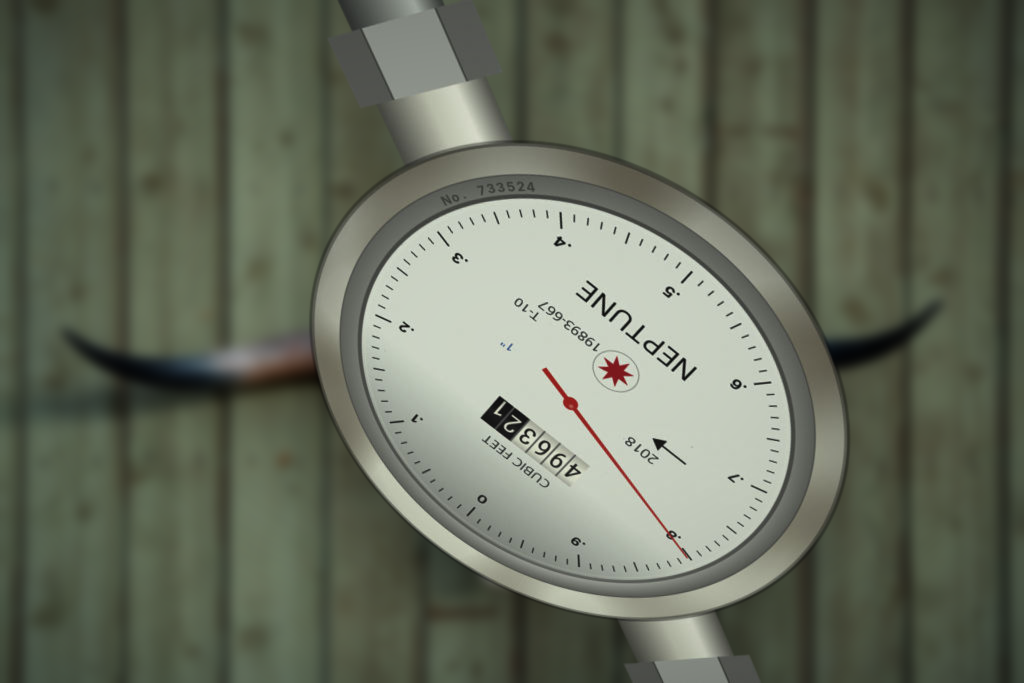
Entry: 496320.80; ft³
